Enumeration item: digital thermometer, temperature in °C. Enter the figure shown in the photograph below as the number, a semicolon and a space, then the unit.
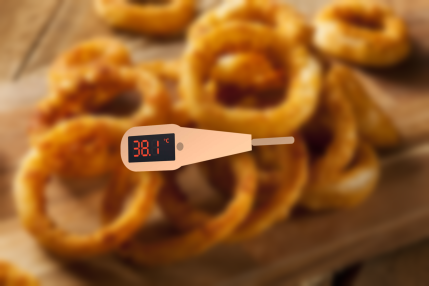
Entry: 38.1; °C
